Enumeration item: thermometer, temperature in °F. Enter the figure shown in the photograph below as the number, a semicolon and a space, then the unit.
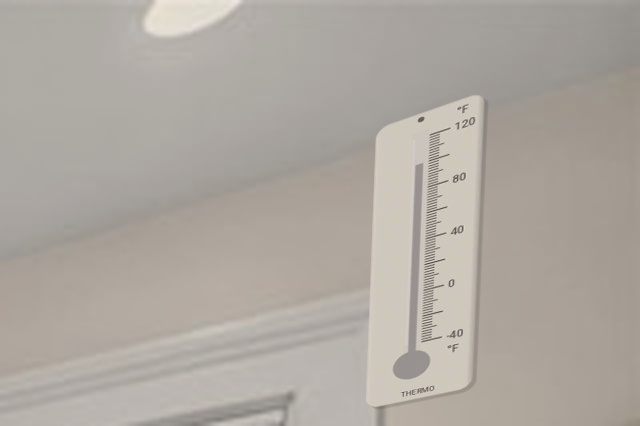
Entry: 100; °F
